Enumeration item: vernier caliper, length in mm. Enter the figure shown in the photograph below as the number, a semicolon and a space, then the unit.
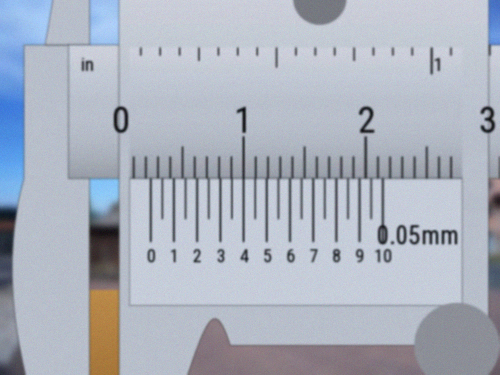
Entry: 2.4; mm
